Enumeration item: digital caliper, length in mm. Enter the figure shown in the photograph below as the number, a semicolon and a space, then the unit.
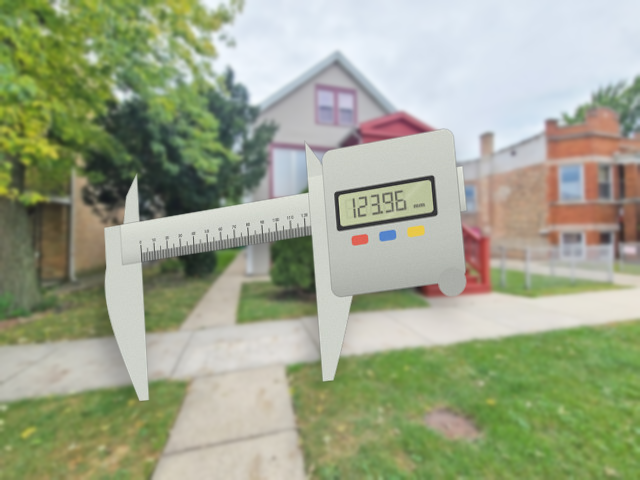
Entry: 123.96; mm
